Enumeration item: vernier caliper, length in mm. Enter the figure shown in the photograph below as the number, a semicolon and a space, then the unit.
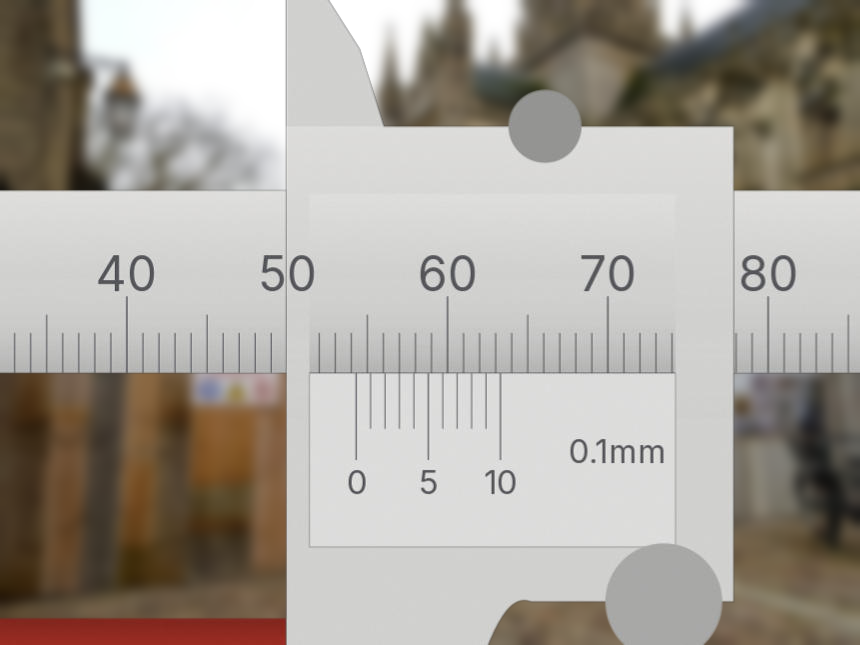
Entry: 54.3; mm
